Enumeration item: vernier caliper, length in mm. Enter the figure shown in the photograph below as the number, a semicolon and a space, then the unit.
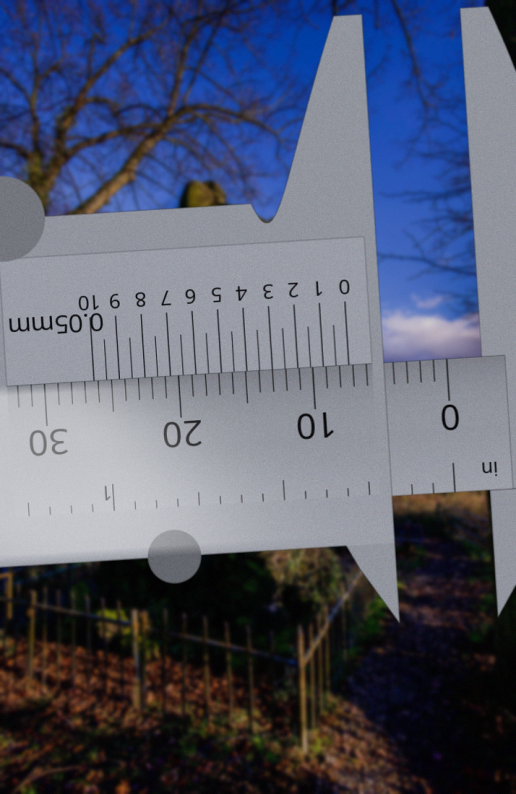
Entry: 7.3; mm
